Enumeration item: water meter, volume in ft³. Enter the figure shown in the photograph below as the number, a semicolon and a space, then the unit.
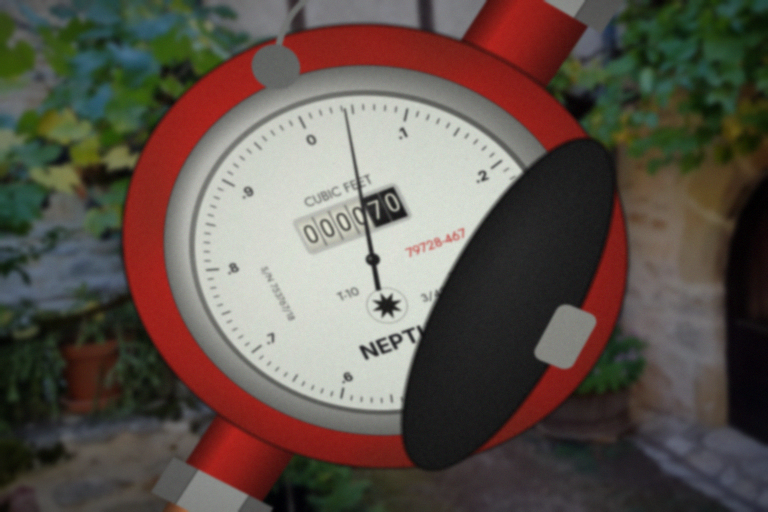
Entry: 70.04; ft³
